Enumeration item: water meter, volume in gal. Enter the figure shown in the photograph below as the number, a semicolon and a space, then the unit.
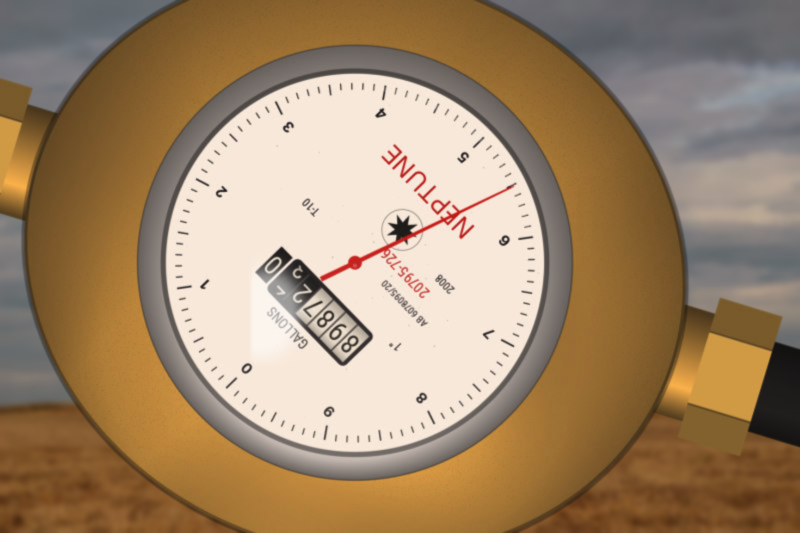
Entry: 8987225.5; gal
